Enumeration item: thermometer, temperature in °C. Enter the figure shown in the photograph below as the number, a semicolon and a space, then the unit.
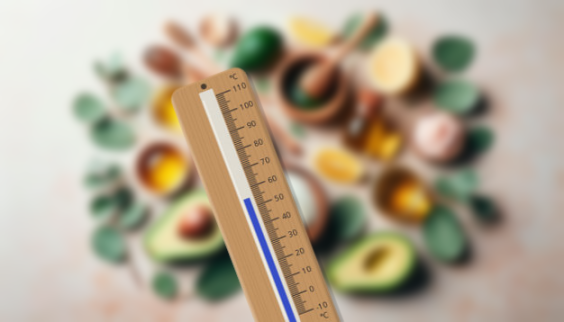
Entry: 55; °C
